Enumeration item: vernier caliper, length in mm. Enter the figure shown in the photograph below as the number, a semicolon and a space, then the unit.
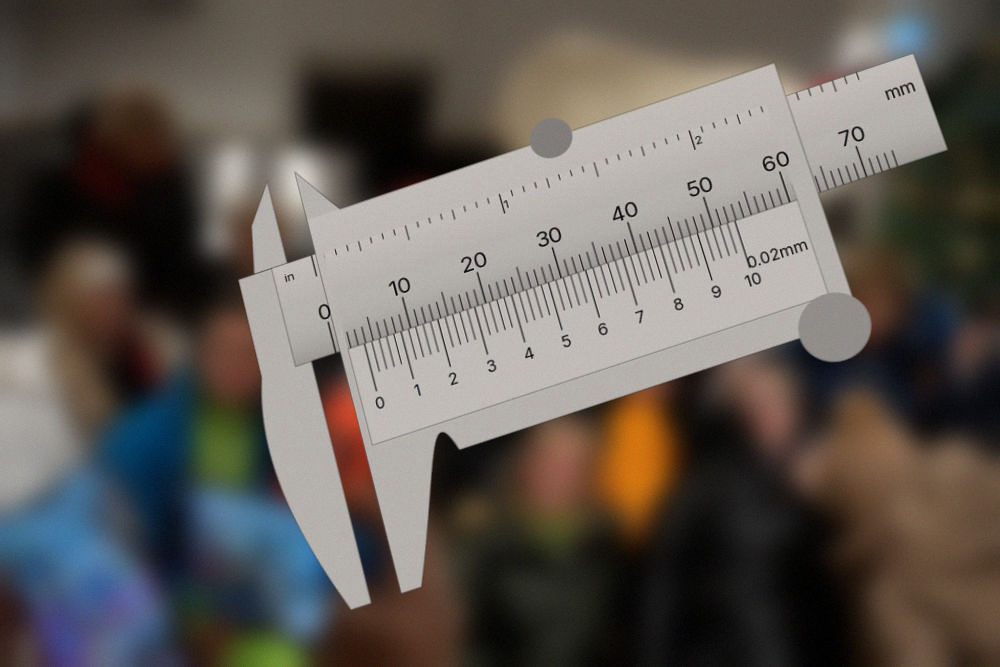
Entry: 3.8; mm
